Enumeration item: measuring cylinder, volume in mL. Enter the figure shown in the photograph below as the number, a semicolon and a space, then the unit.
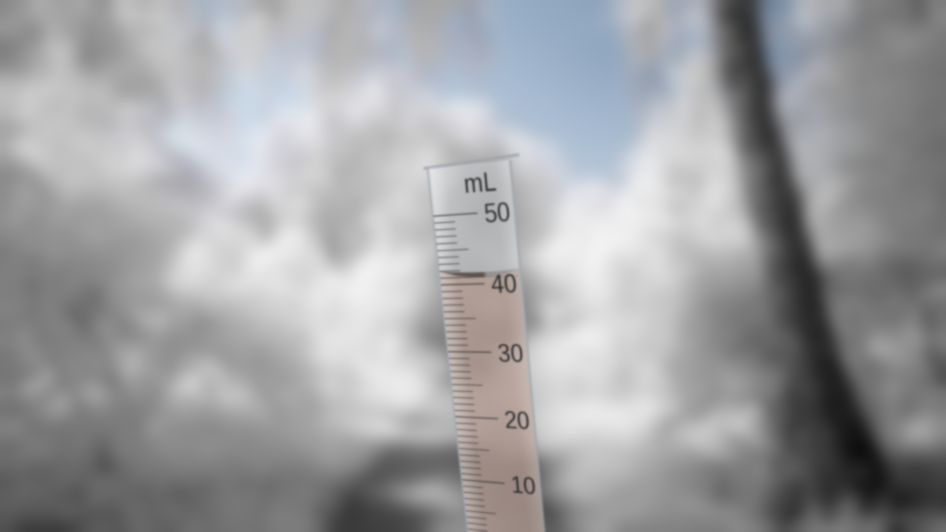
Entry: 41; mL
